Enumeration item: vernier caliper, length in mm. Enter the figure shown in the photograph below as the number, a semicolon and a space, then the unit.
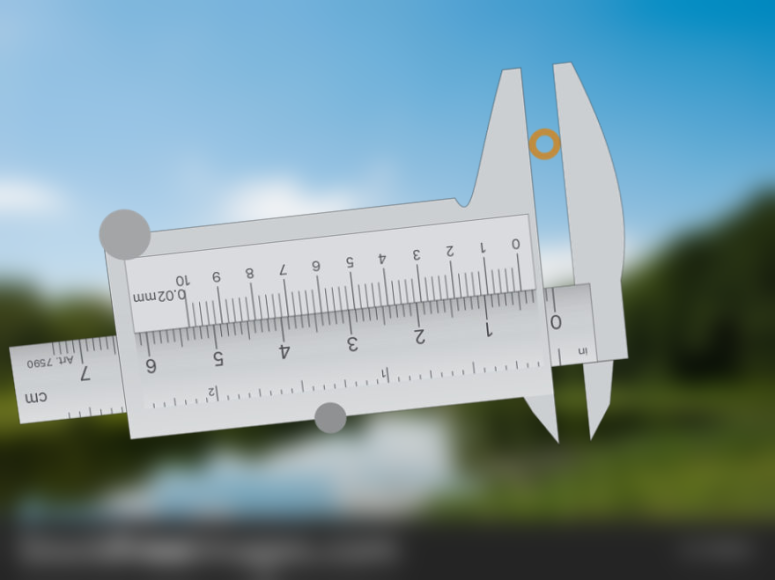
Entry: 4.6; mm
